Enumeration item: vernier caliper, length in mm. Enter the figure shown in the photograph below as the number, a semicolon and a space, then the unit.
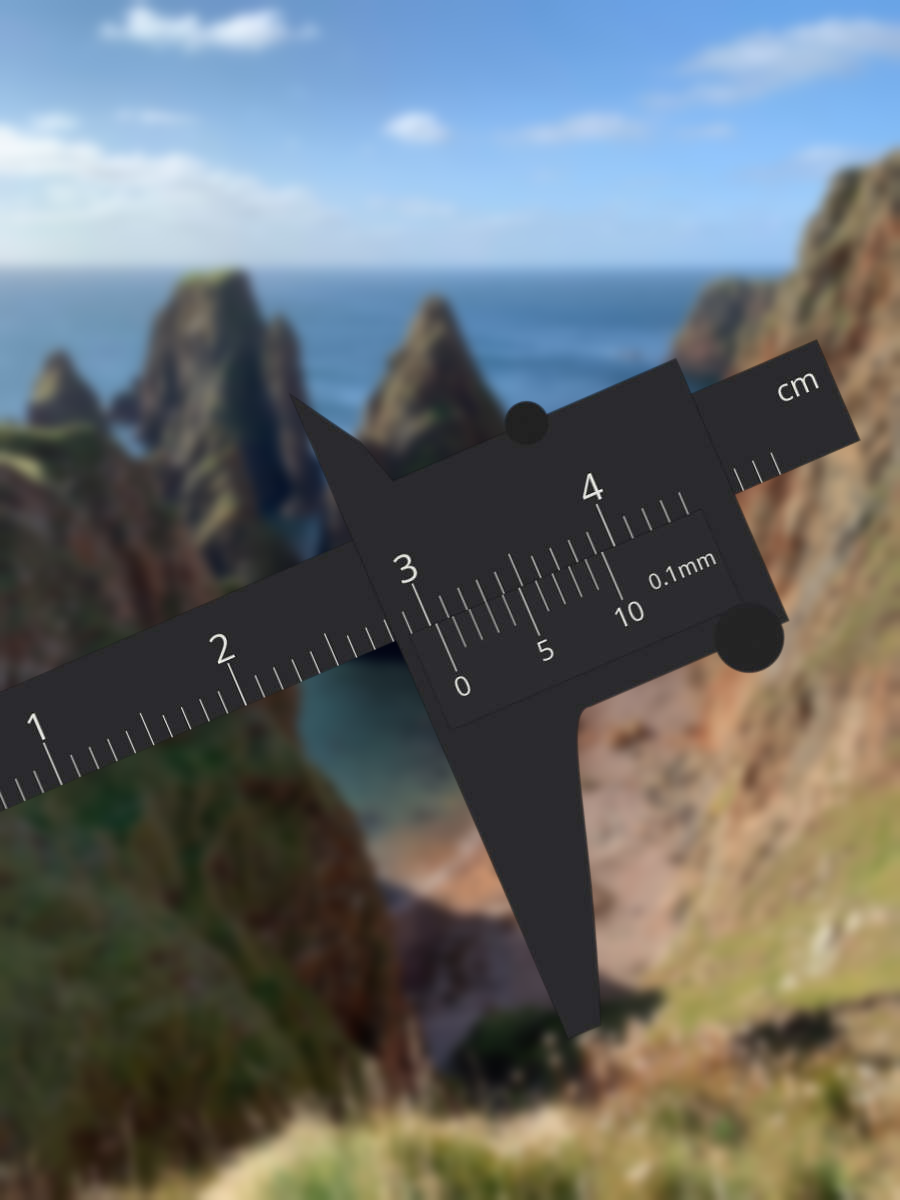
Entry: 30.3; mm
